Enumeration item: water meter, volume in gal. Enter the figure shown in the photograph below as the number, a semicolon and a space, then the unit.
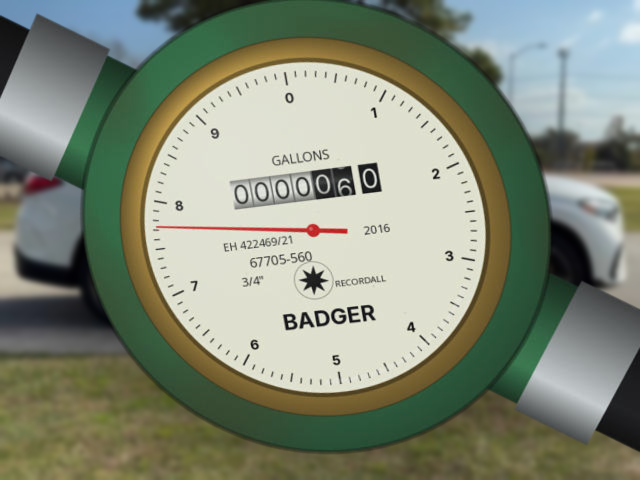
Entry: 57.7; gal
